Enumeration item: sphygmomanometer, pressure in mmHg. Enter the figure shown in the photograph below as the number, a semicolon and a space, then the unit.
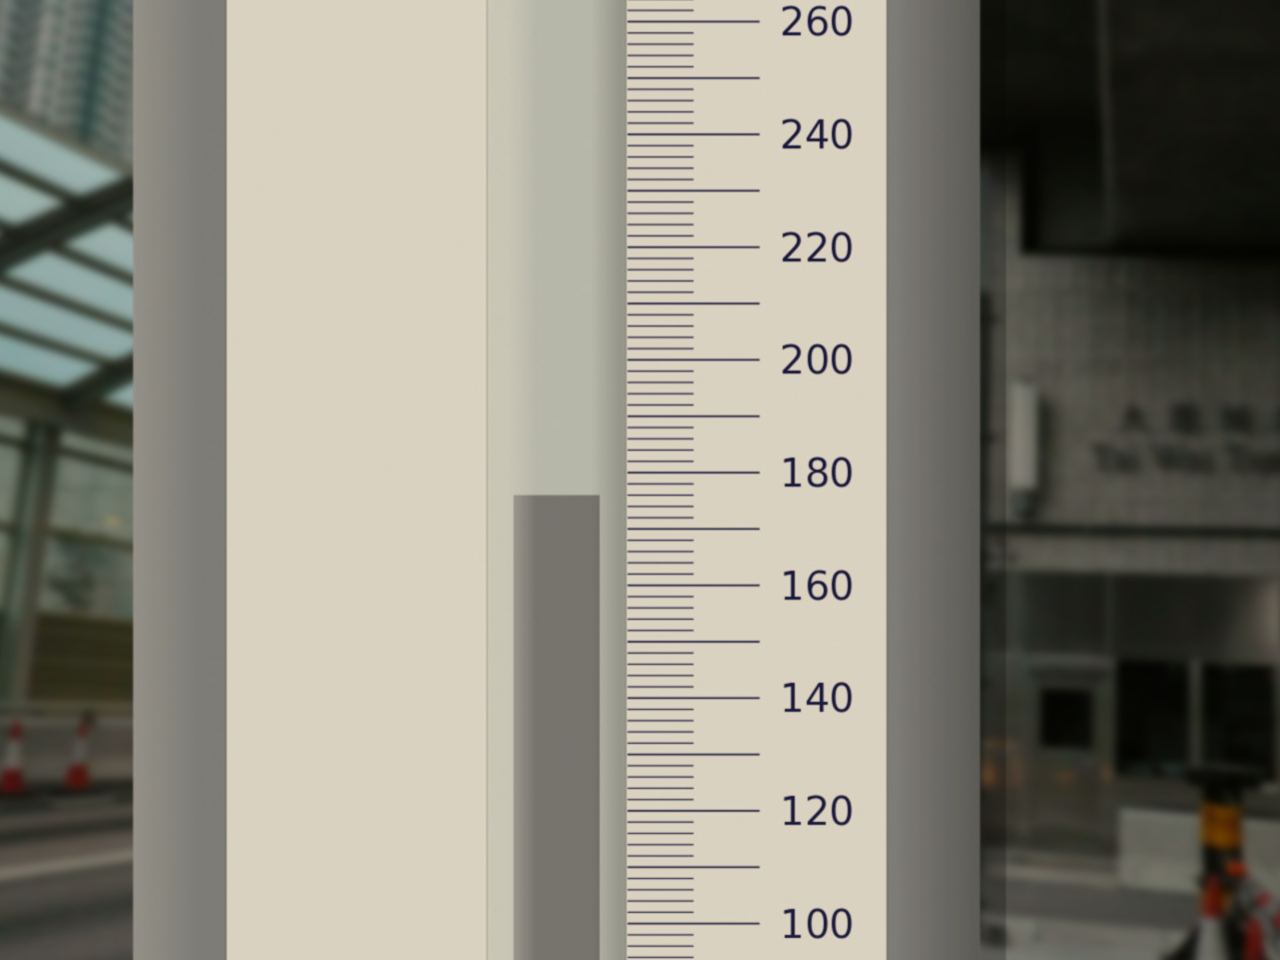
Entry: 176; mmHg
